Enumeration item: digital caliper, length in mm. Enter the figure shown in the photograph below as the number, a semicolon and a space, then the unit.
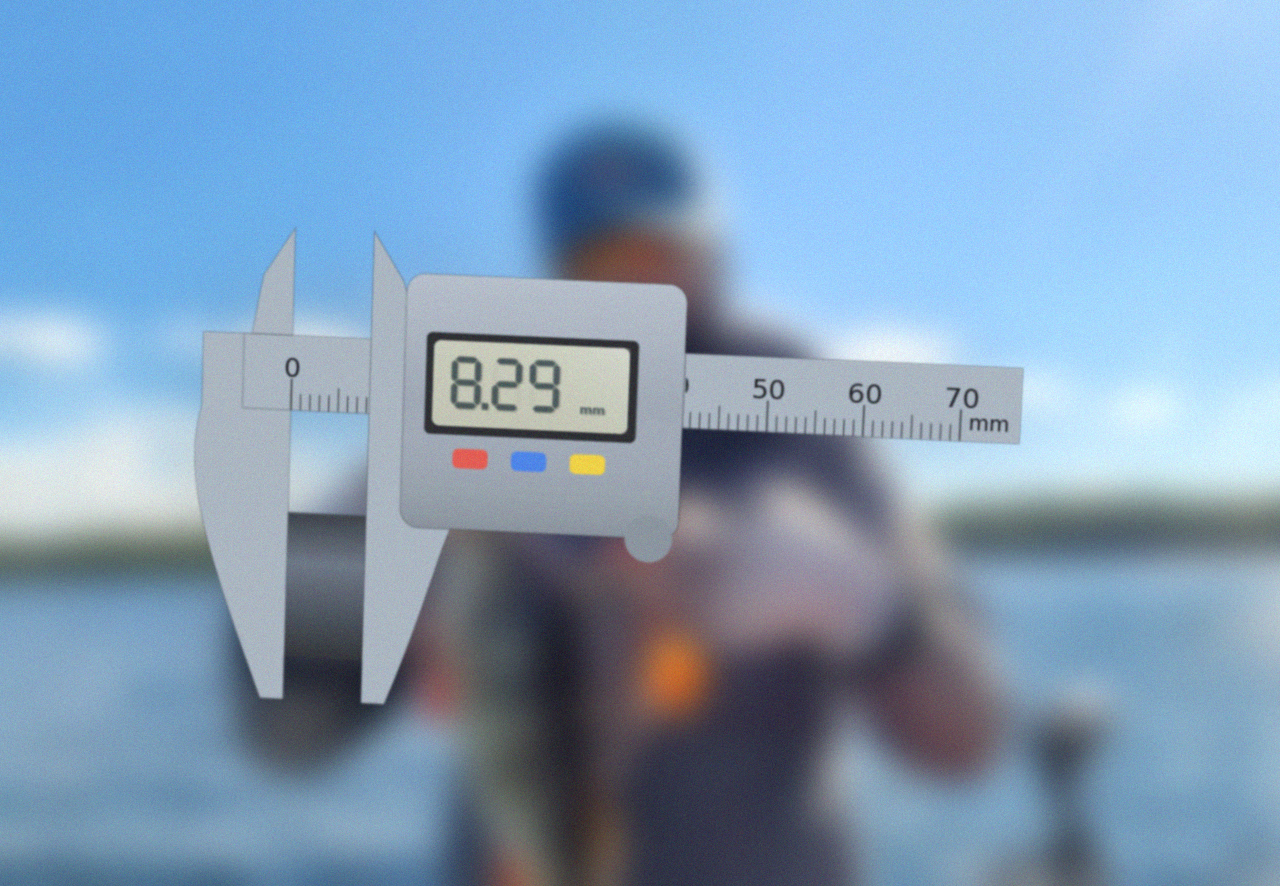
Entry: 8.29; mm
